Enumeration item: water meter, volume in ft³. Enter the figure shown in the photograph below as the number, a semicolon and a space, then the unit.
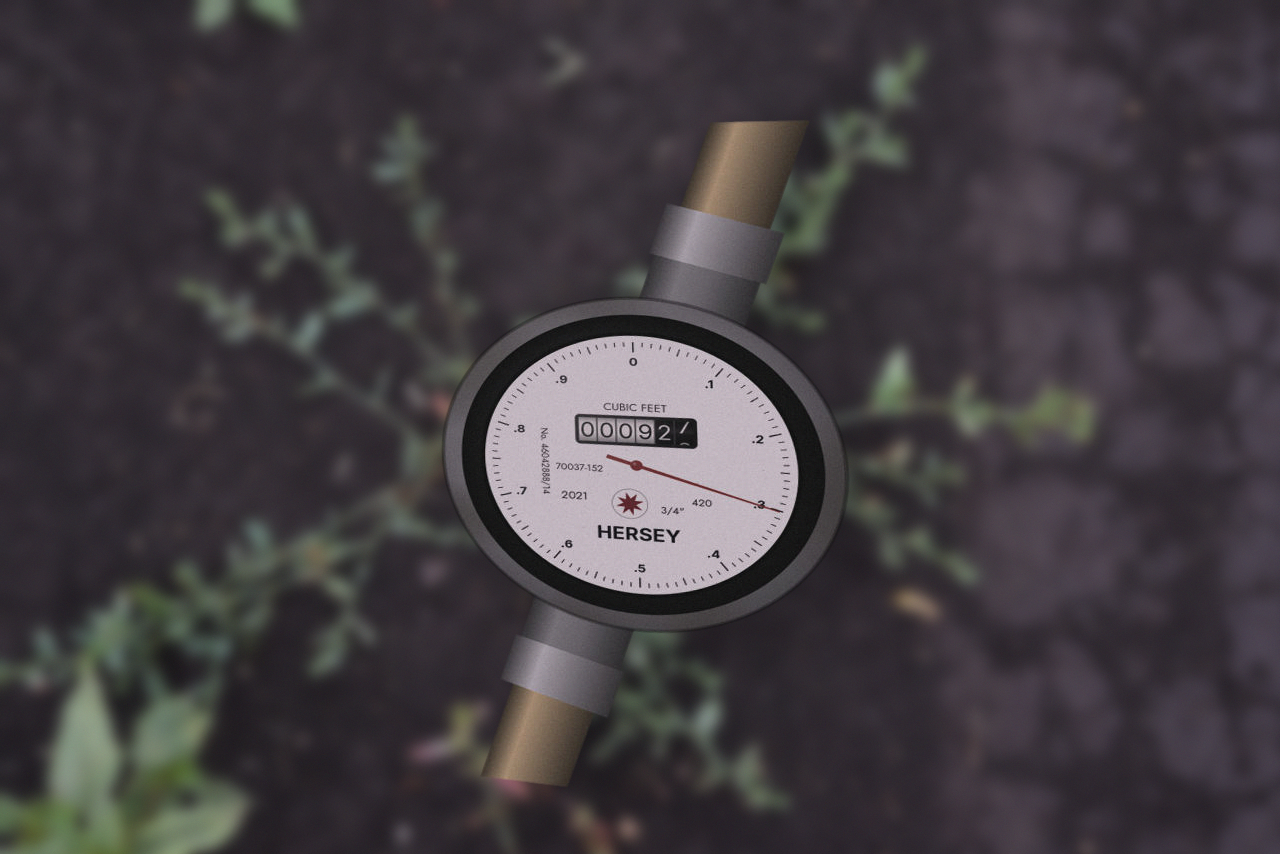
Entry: 927.30; ft³
